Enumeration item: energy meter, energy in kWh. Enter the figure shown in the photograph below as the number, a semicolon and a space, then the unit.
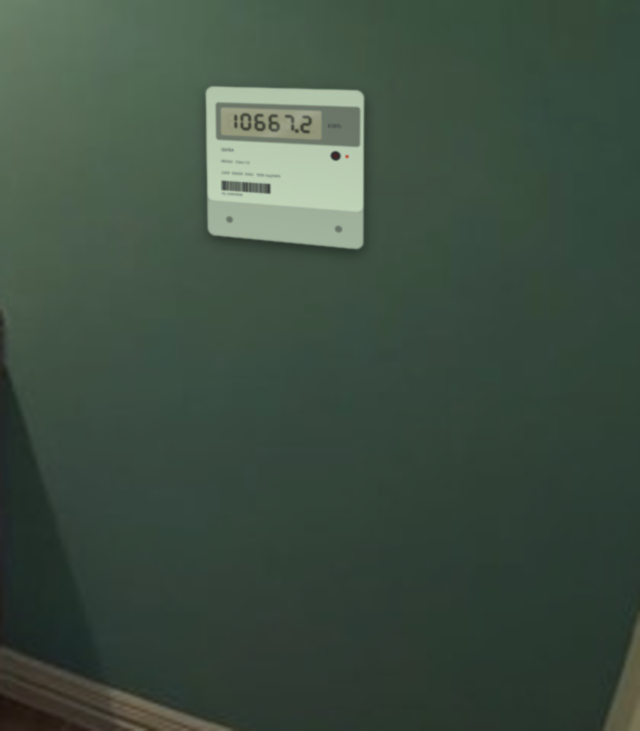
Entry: 10667.2; kWh
